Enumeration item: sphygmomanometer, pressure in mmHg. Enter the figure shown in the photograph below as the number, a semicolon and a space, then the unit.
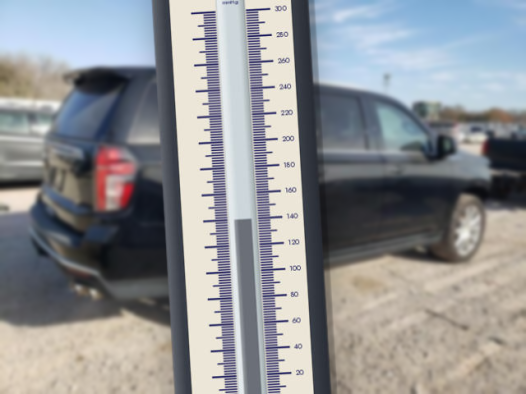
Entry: 140; mmHg
